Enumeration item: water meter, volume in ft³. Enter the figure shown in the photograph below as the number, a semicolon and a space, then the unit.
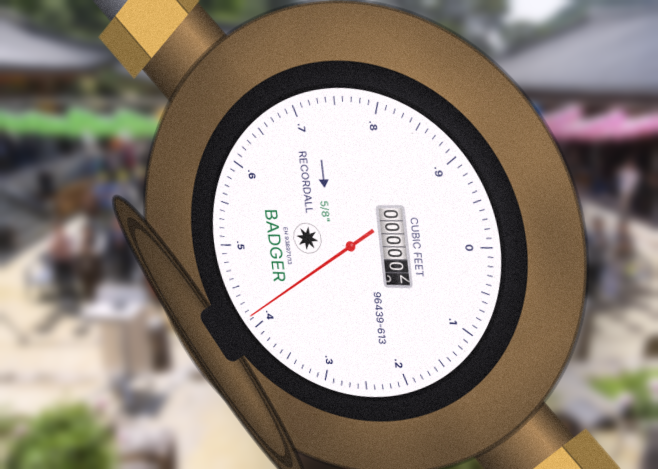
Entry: 2.41; ft³
